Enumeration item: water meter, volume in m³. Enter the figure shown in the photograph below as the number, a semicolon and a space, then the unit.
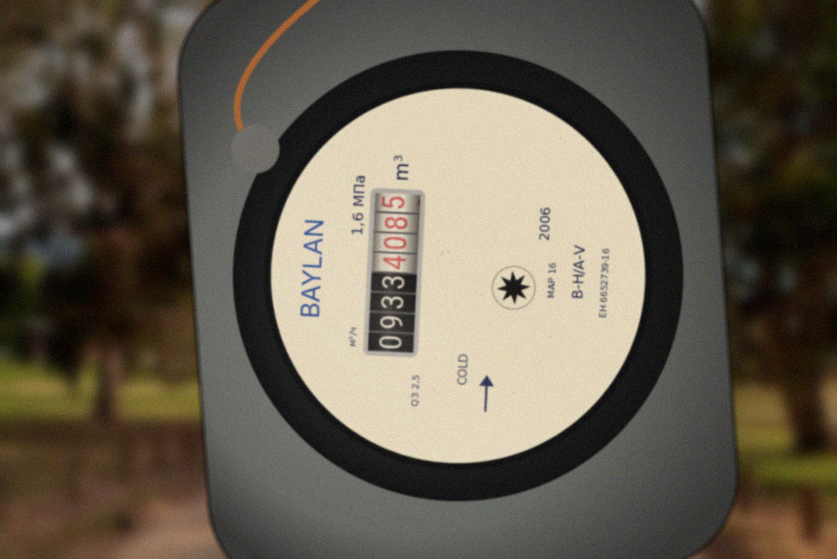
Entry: 933.4085; m³
